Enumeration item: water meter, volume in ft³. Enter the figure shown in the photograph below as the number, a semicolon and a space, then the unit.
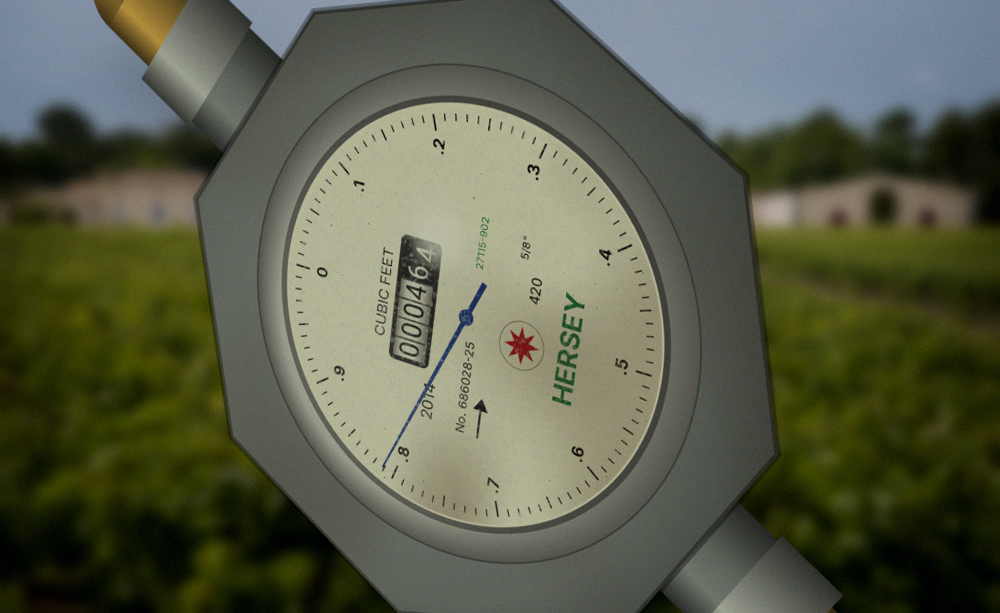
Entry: 463.81; ft³
